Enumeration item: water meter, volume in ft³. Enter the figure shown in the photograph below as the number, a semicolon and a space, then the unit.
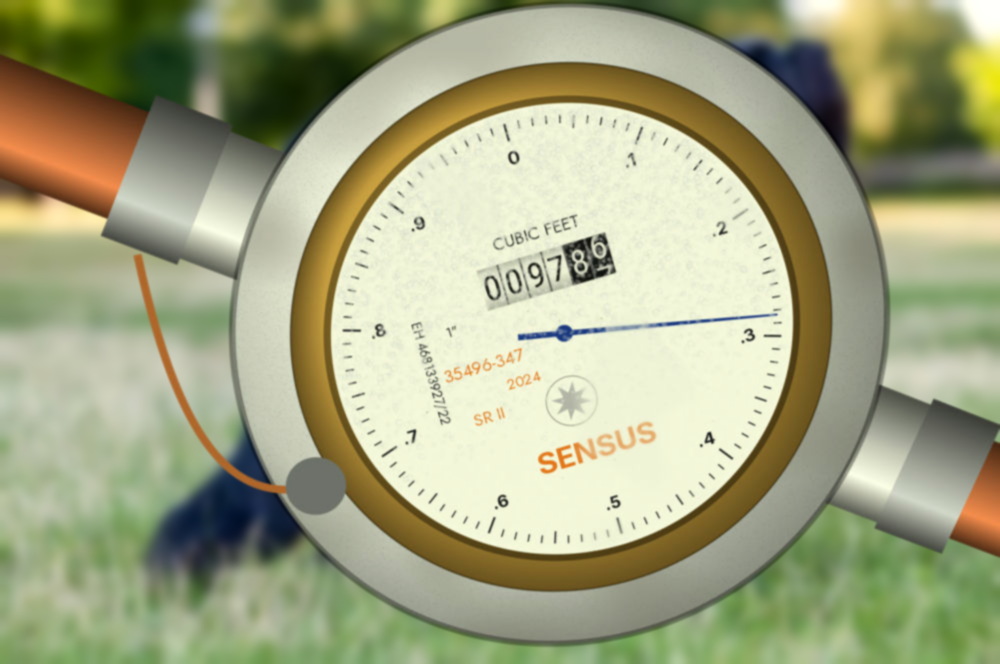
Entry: 9786.28; ft³
